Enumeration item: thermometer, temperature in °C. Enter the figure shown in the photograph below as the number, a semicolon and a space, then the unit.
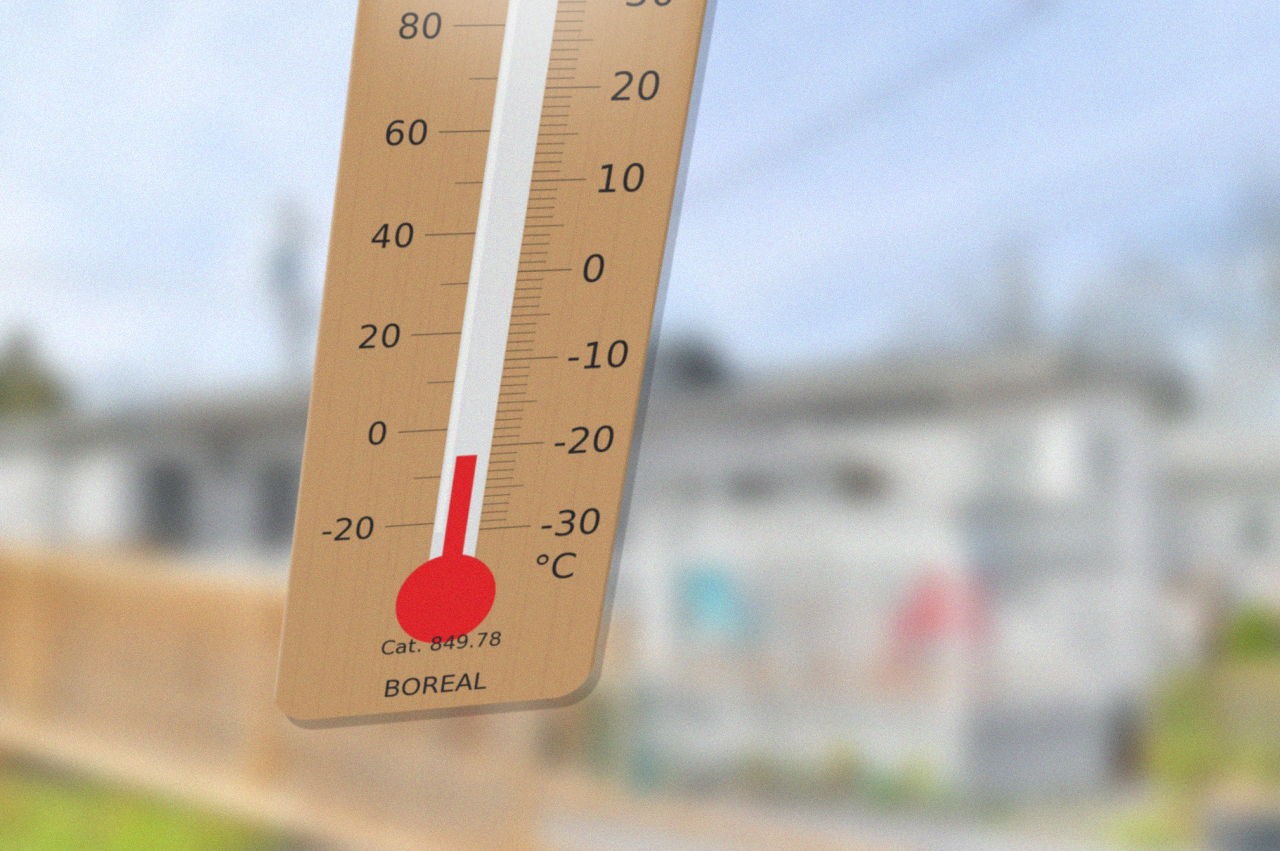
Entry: -21; °C
